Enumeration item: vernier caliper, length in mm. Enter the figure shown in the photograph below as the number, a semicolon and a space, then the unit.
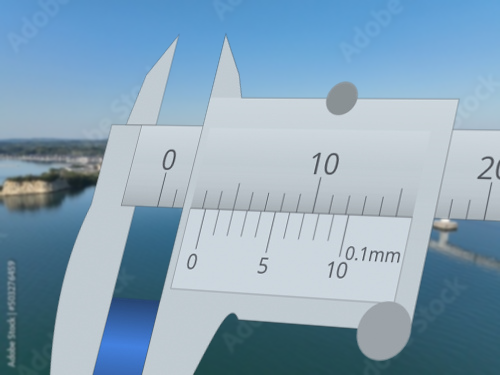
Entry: 3.2; mm
